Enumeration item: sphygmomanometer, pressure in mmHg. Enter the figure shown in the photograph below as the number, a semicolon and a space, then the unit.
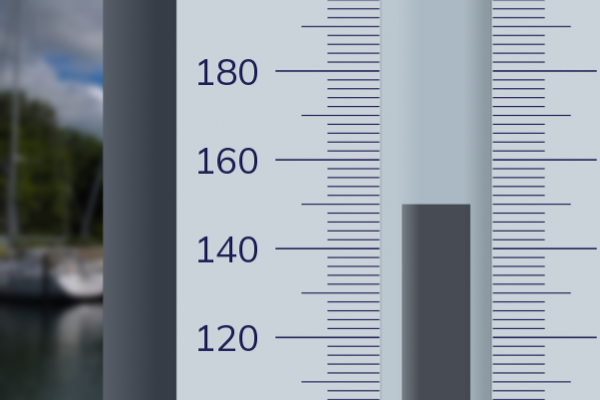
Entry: 150; mmHg
